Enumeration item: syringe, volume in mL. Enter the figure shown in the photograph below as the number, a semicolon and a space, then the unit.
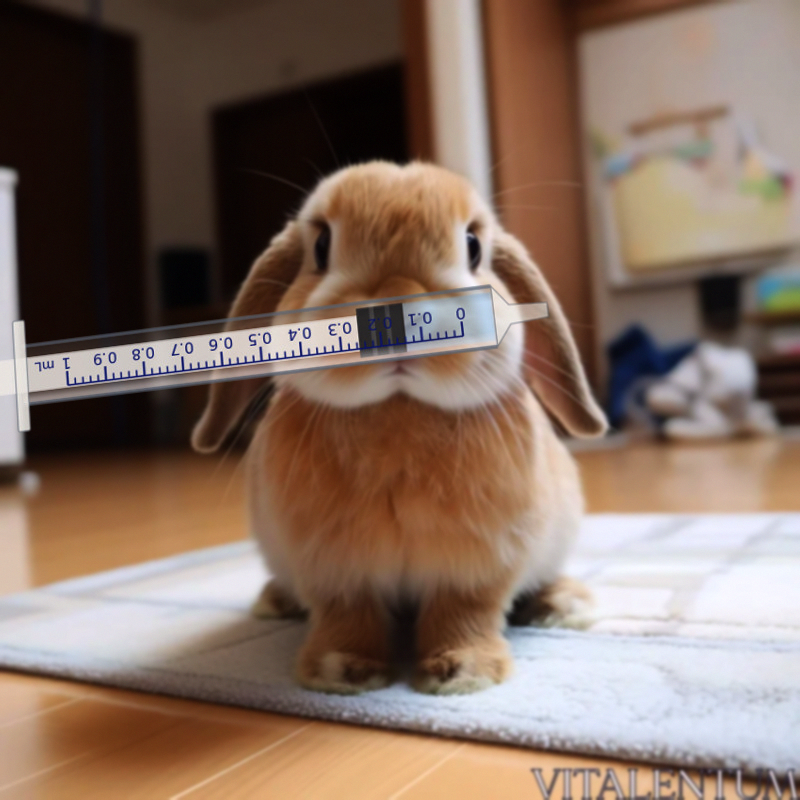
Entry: 0.14; mL
